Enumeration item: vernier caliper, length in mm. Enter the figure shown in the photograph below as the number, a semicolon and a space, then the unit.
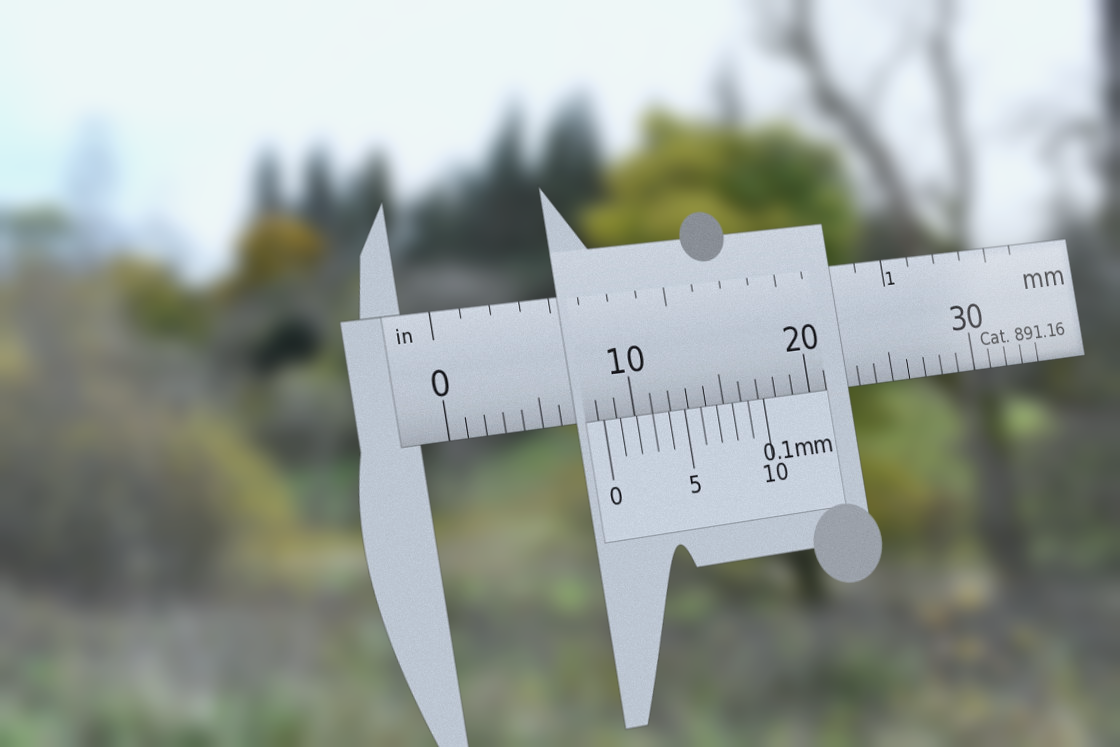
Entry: 8.3; mm
